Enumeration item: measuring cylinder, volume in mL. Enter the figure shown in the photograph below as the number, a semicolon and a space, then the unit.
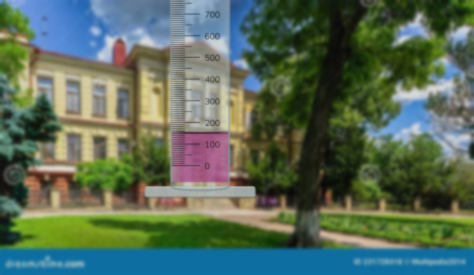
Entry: 150; mL
